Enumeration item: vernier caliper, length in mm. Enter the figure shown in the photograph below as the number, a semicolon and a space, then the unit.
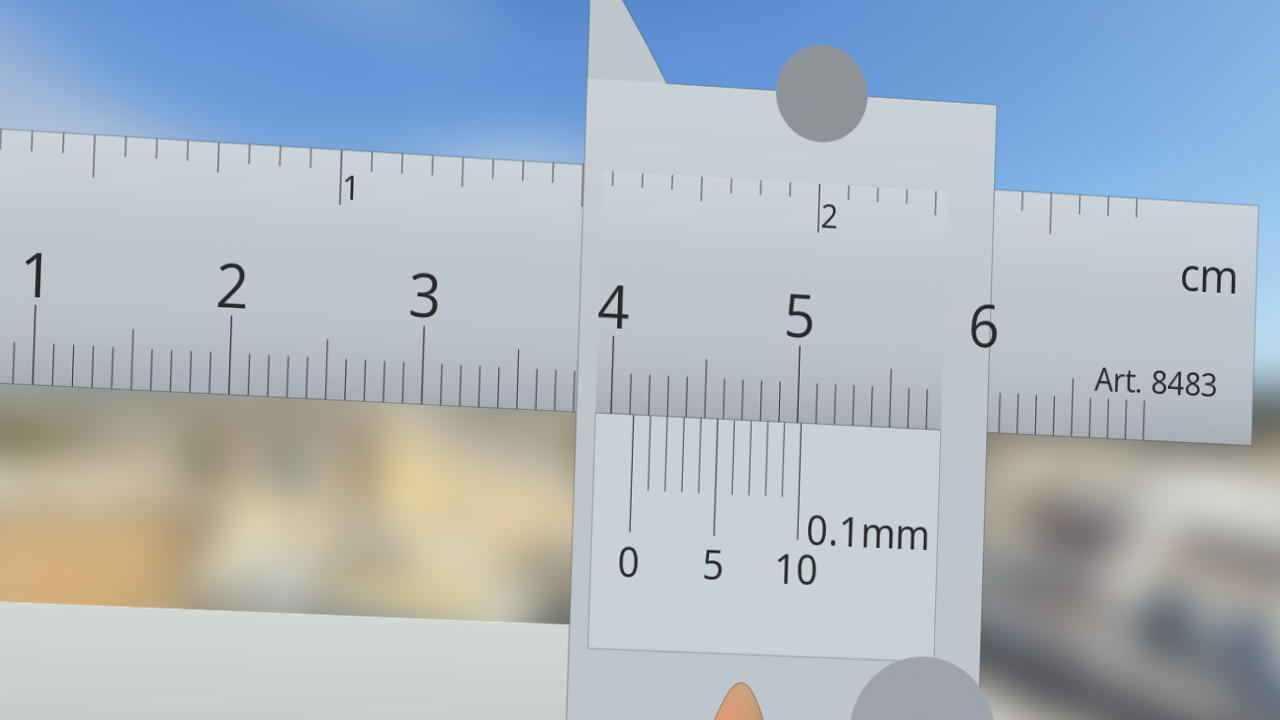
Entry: 41.2; mm
